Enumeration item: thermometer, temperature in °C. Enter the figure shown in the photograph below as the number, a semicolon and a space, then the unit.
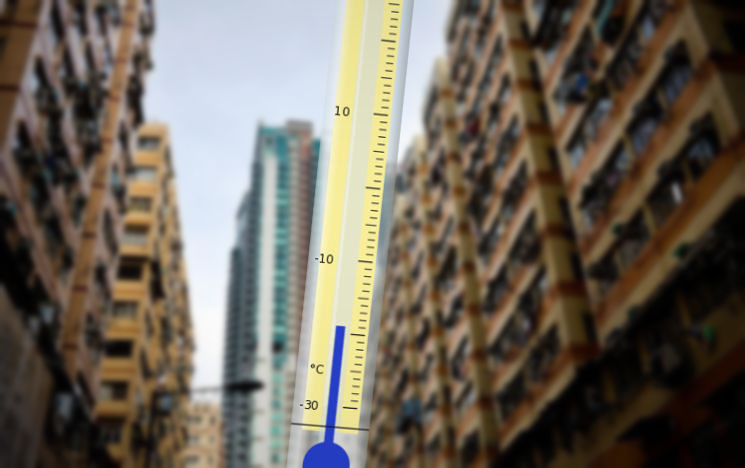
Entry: -19; °C
